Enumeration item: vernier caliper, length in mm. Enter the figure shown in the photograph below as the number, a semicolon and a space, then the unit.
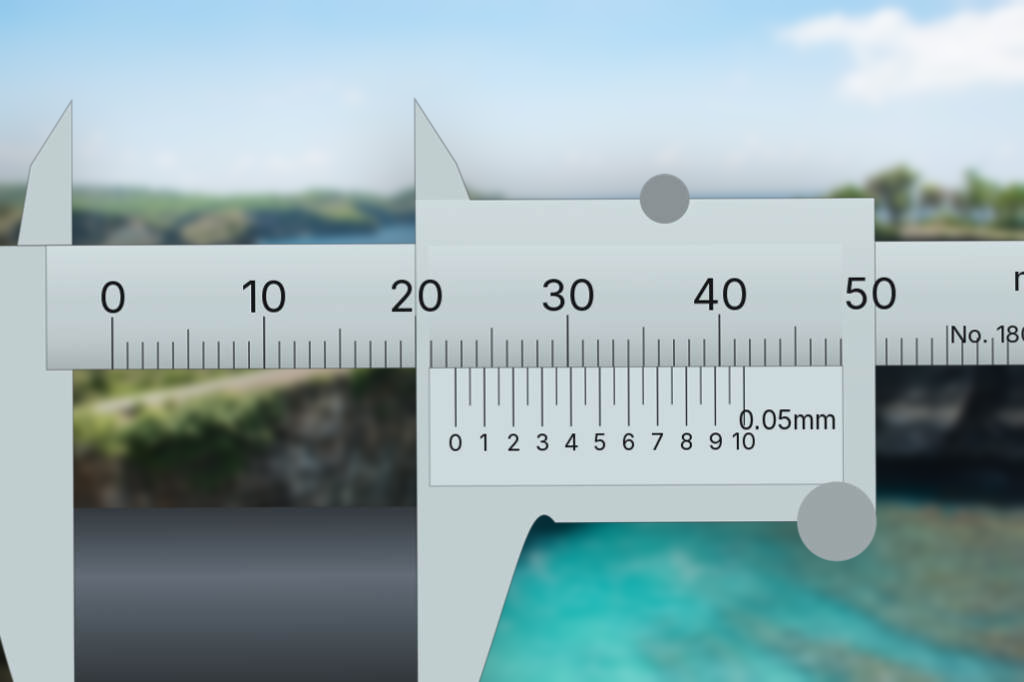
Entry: 22.6; mm
